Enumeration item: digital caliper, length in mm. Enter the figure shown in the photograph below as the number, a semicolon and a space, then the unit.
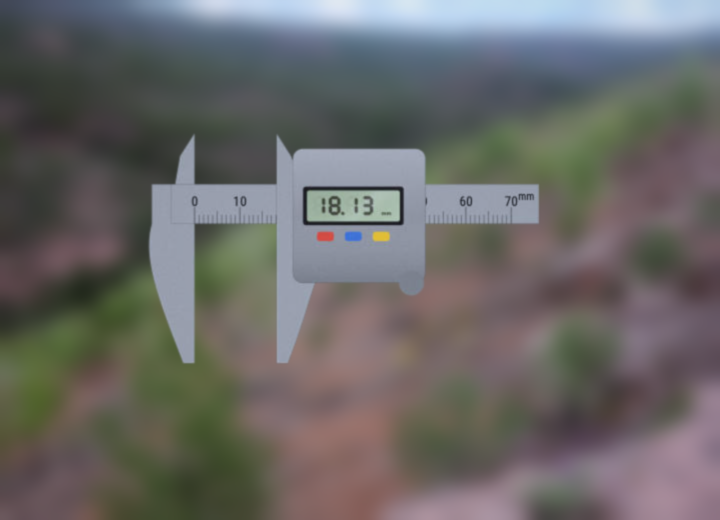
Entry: 18.13; mm
